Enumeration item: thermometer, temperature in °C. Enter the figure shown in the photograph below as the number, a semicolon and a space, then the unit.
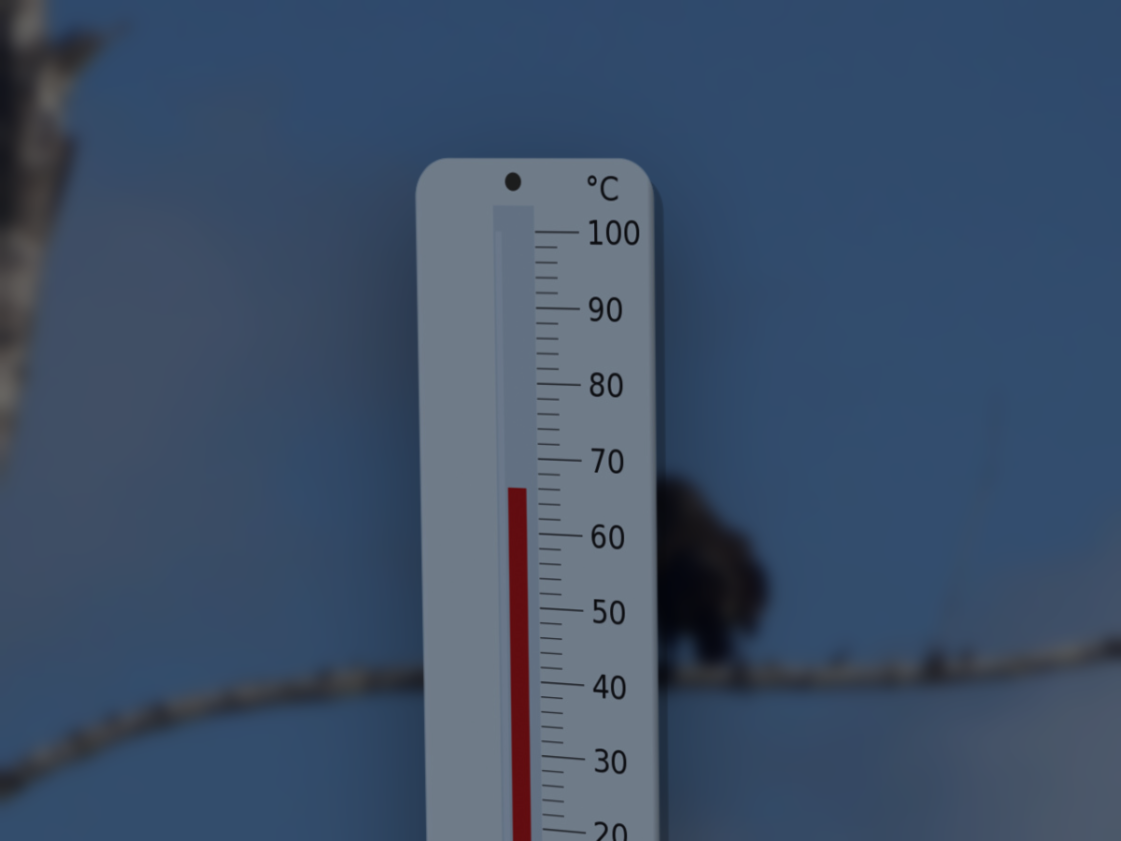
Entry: 66; °C
